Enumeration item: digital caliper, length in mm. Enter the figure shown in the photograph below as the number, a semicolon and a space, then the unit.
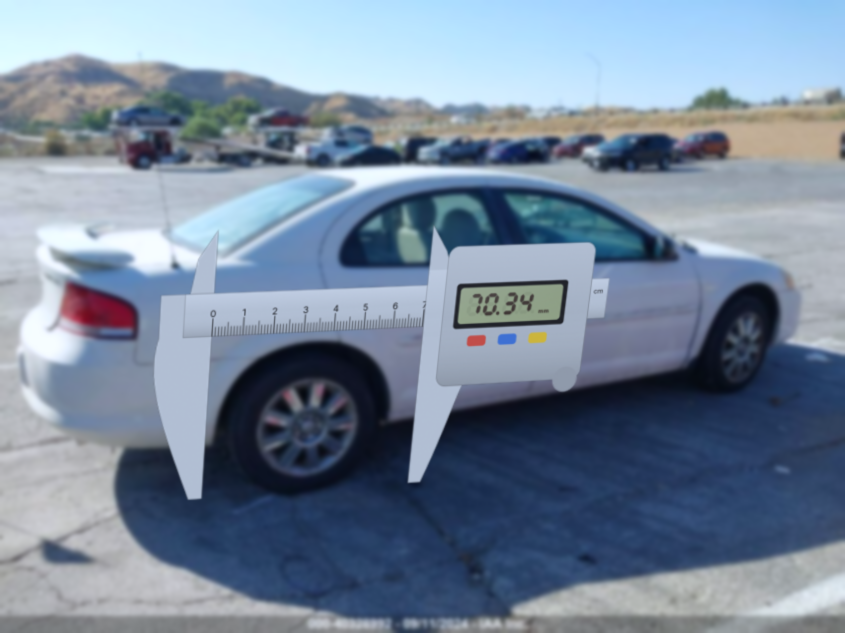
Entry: 70.34; mm
